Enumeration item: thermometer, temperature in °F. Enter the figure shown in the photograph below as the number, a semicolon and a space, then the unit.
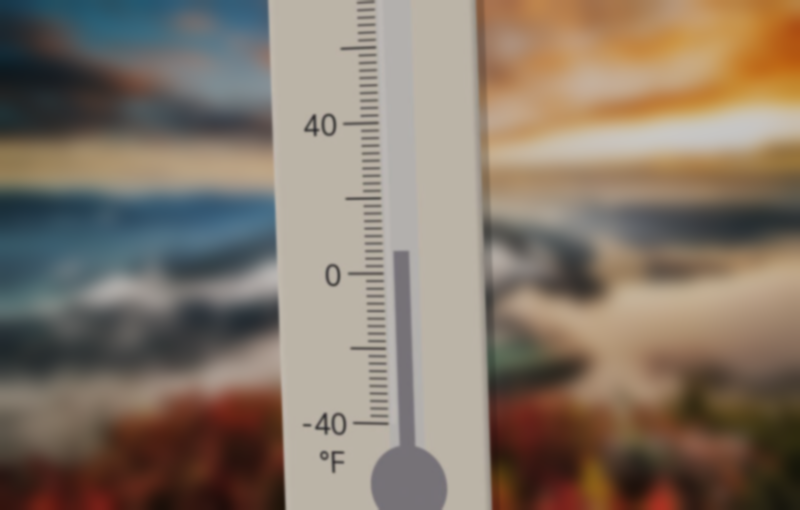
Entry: 6; °F
